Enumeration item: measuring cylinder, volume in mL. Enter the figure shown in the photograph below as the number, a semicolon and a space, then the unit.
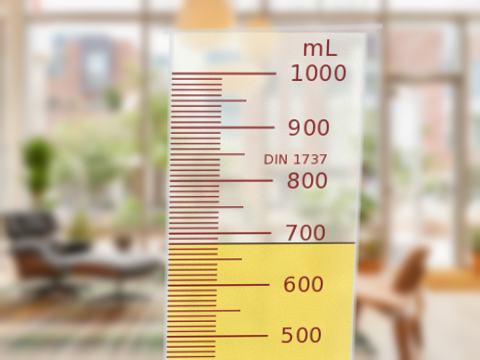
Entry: 680; mL
